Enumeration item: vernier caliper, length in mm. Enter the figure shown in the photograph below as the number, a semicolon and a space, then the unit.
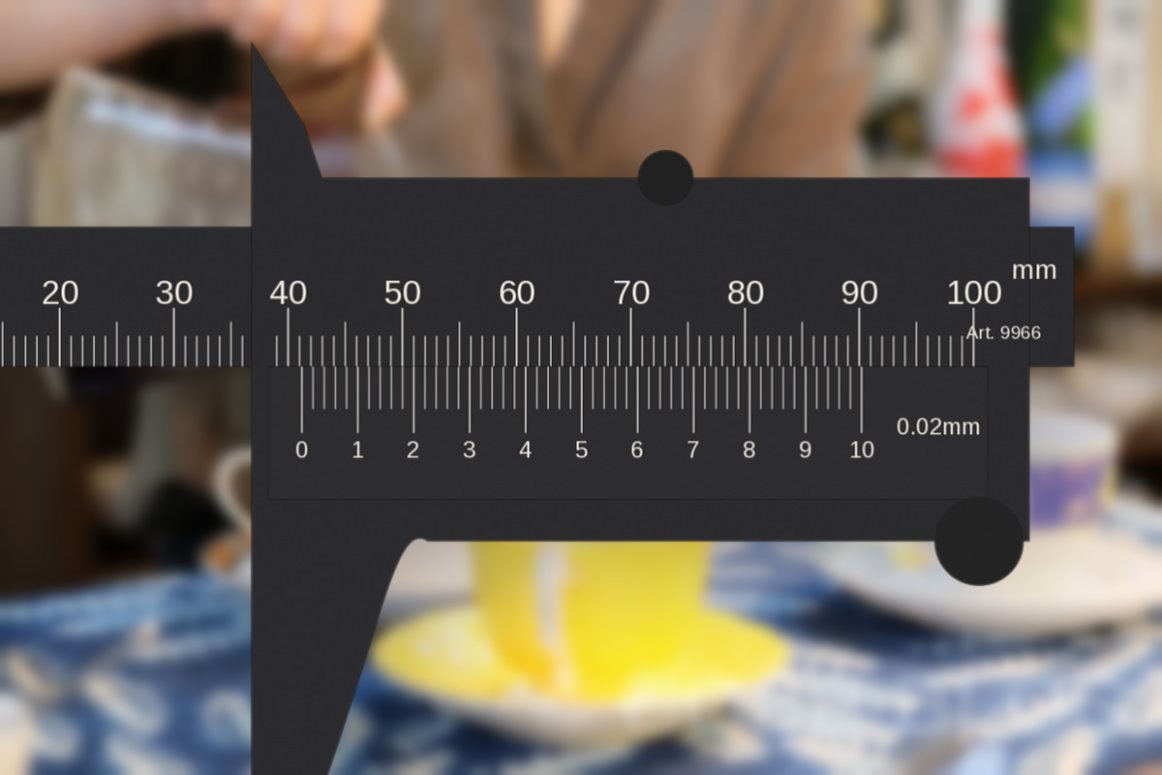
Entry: 41.2; mm
